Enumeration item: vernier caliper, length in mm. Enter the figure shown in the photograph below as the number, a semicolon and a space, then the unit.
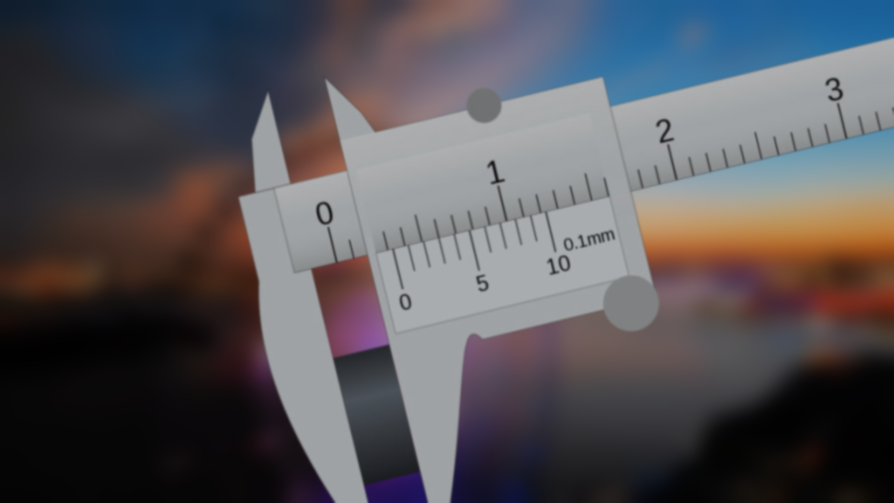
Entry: 3.3; mm
